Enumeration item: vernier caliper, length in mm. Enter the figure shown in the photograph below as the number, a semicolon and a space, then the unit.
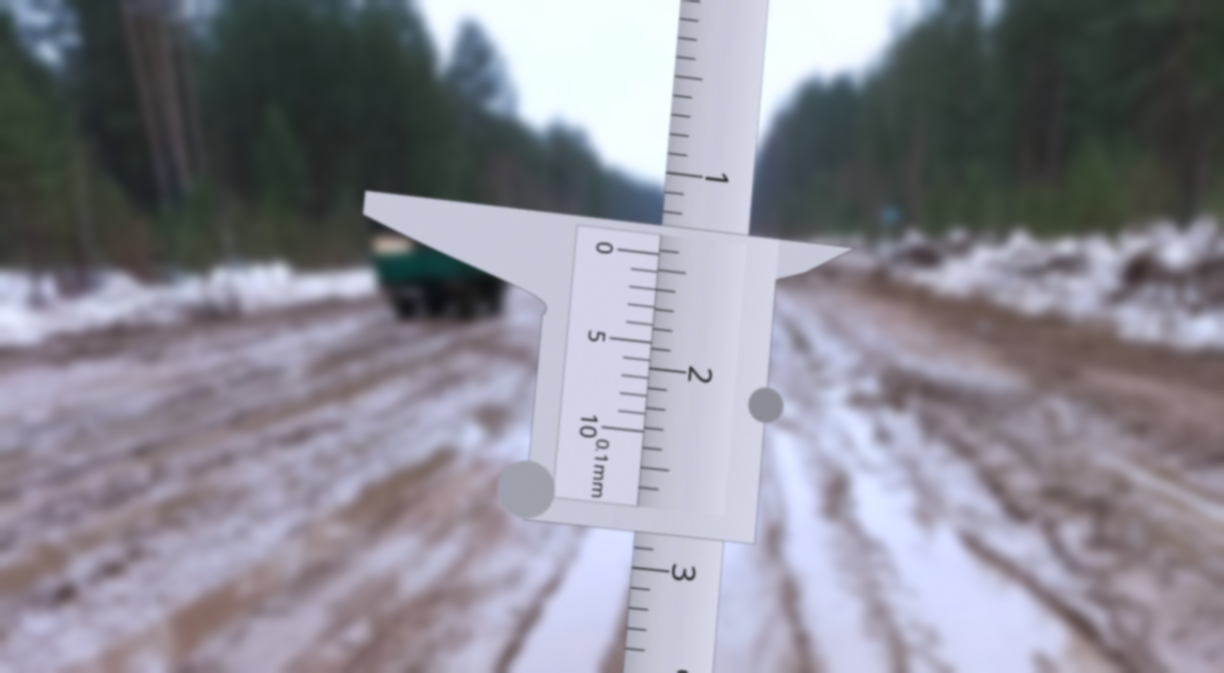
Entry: 14.2; mm
